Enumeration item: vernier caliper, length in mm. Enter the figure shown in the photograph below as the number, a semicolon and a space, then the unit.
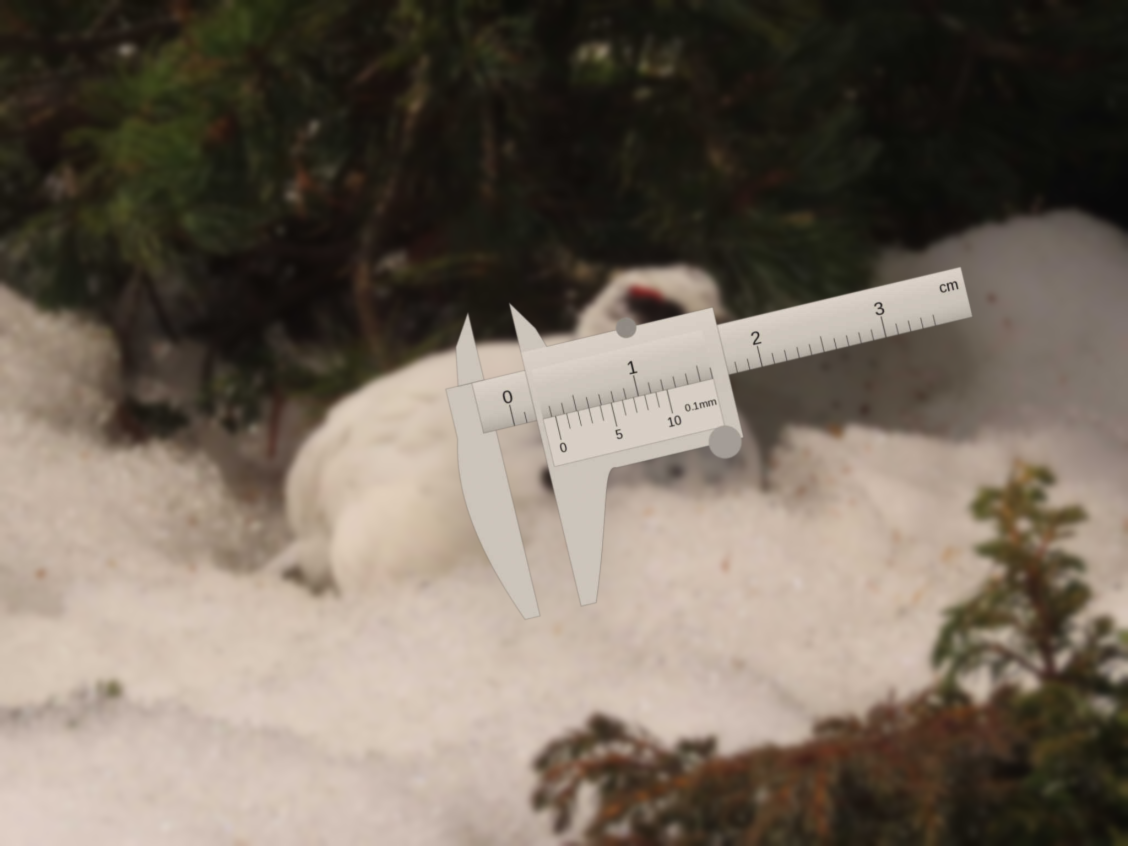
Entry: 3.3; mm
